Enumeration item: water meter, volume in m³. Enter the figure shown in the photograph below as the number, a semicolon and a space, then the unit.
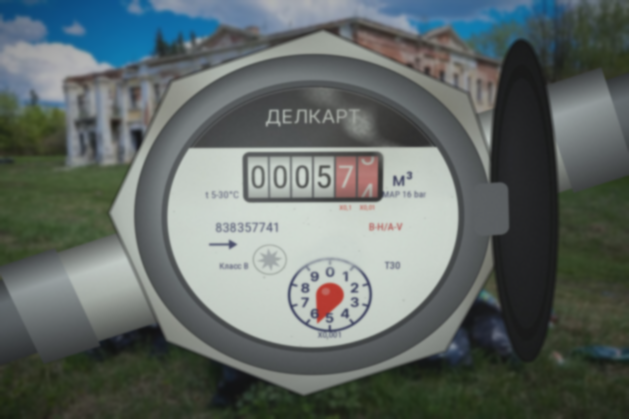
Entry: 5.735; m³
